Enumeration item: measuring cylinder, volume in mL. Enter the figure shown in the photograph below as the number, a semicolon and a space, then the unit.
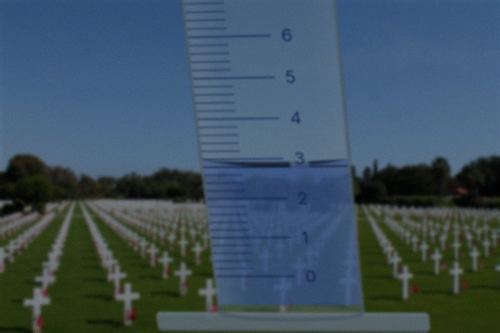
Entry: 2.8; mL
